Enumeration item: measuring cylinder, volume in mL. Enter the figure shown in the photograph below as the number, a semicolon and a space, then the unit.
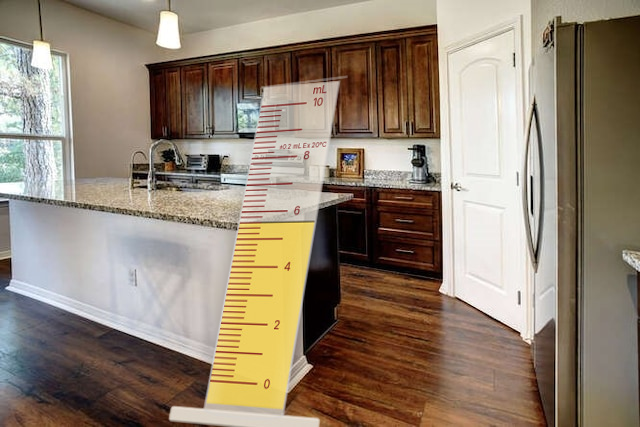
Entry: 5.6; mL
